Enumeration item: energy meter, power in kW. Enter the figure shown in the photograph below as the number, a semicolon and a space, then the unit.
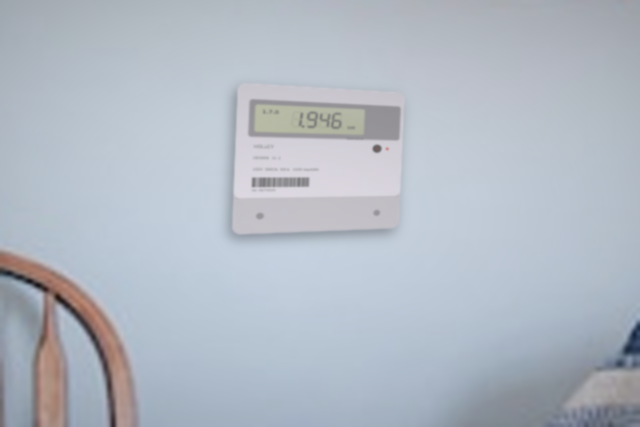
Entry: 1.946; kW
